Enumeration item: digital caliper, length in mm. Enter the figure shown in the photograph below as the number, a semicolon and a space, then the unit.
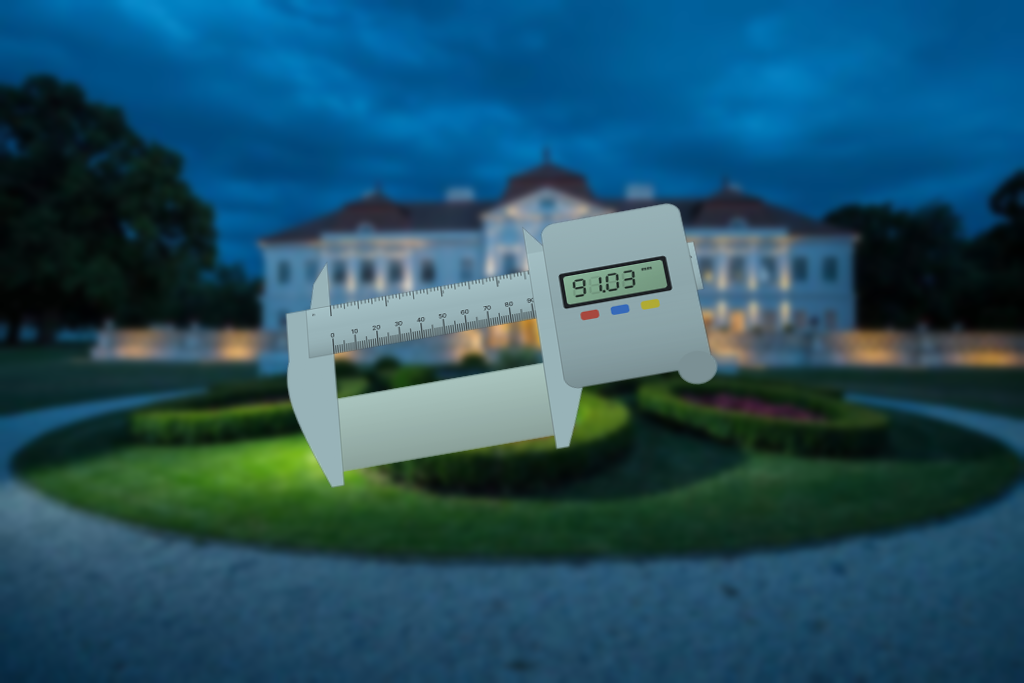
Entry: 91.03; mm
